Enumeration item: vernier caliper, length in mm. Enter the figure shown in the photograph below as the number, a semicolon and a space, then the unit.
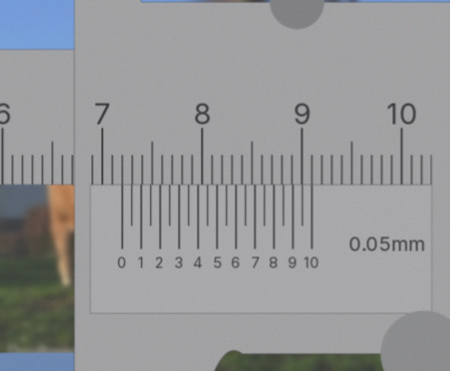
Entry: 72.0; mm
